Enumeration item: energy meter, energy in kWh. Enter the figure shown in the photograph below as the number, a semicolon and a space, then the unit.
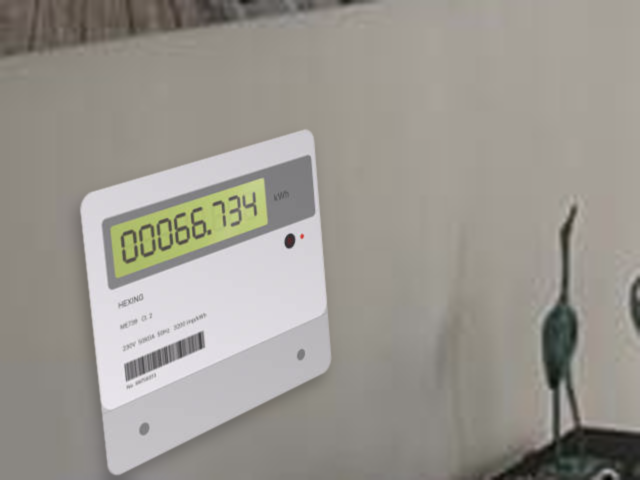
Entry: 66.734; kWh
